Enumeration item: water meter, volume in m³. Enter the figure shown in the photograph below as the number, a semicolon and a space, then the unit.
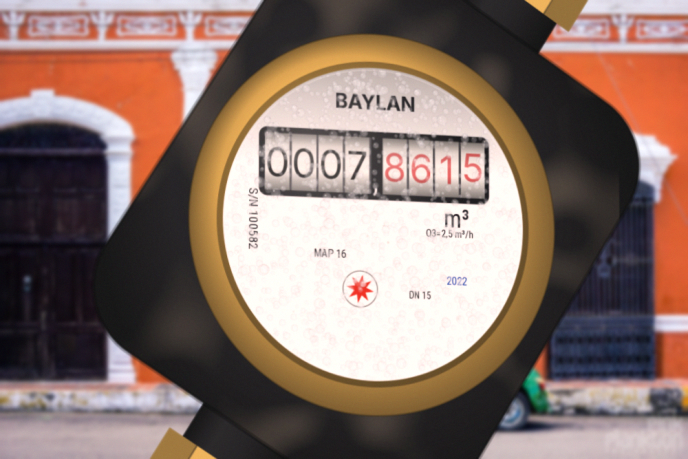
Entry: 7.8615; m³
